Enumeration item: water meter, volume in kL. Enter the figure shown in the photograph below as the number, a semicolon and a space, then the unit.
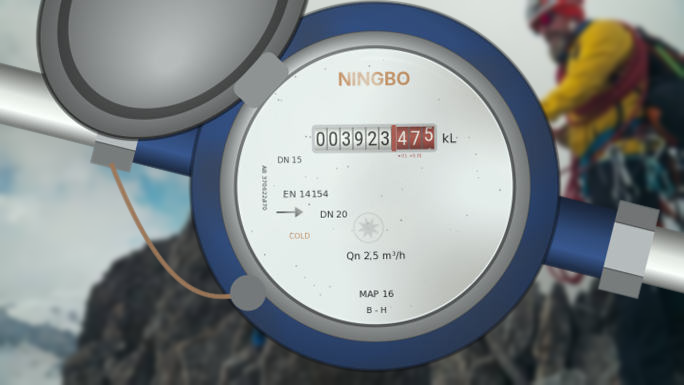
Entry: 3923.475; kL
